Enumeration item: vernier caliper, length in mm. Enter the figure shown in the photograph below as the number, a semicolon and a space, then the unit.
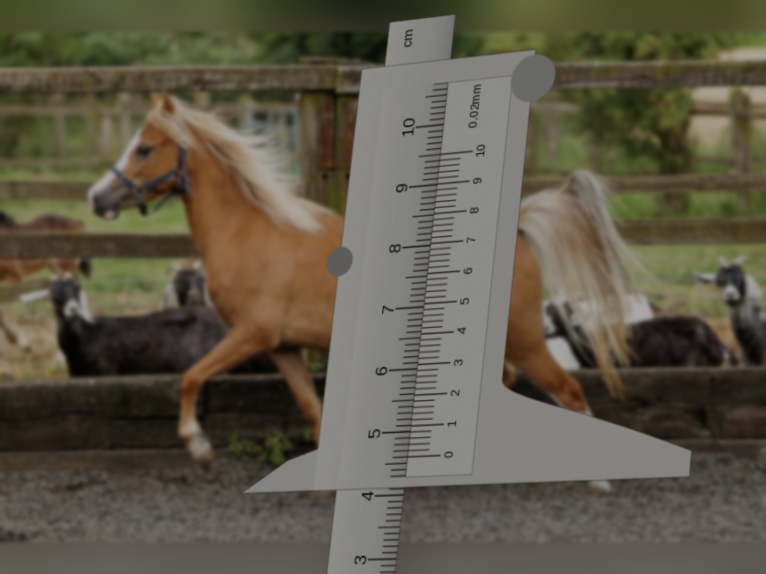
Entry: 46.0; mm
